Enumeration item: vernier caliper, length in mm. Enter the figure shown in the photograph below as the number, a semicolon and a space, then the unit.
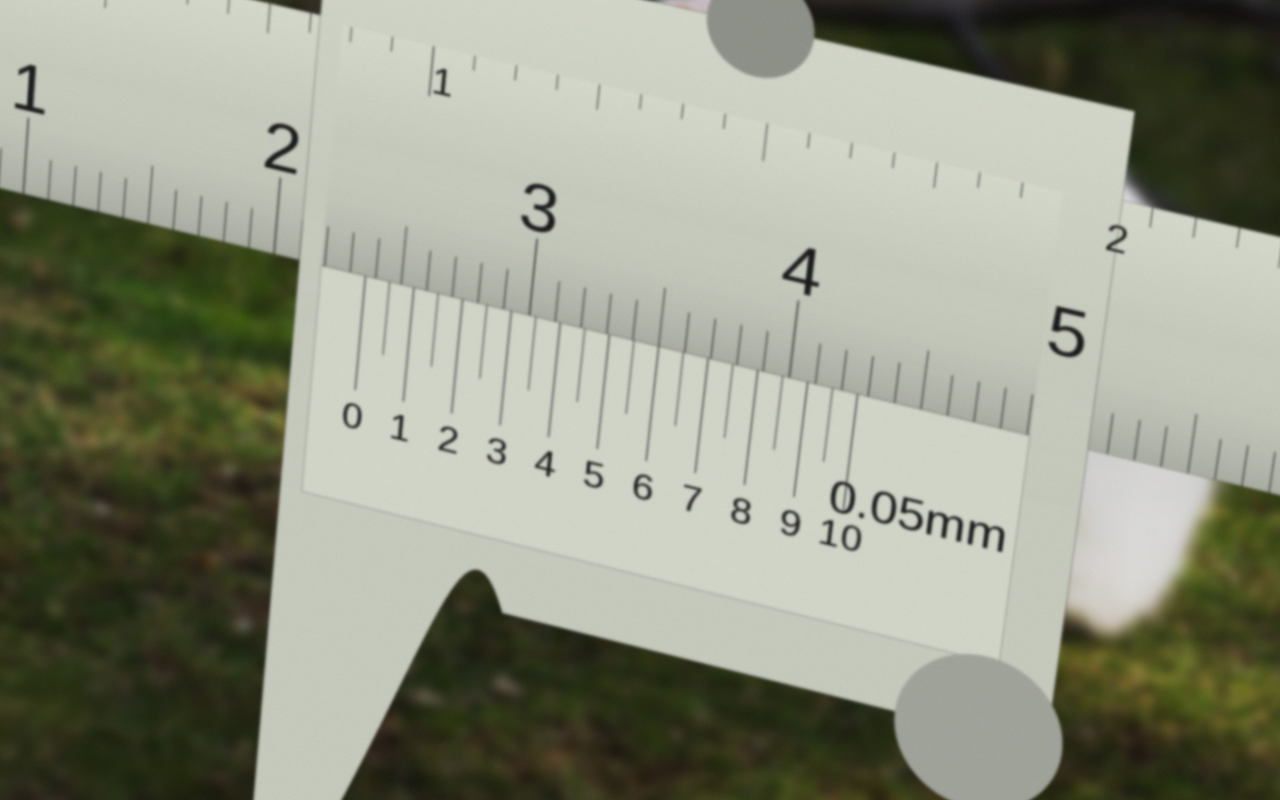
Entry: 23.6; mm
